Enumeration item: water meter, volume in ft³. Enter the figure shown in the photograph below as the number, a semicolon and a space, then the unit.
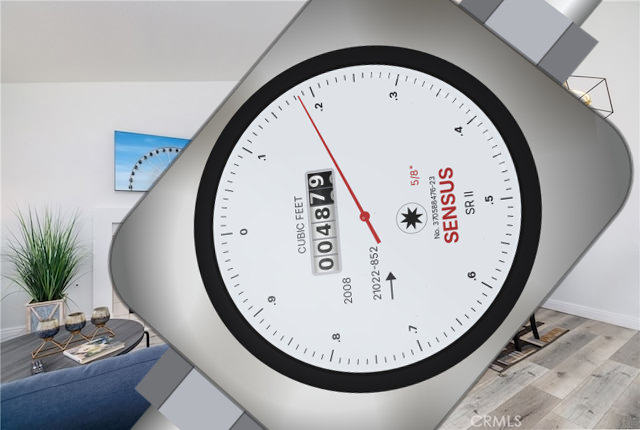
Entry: 4879.18; ft³
